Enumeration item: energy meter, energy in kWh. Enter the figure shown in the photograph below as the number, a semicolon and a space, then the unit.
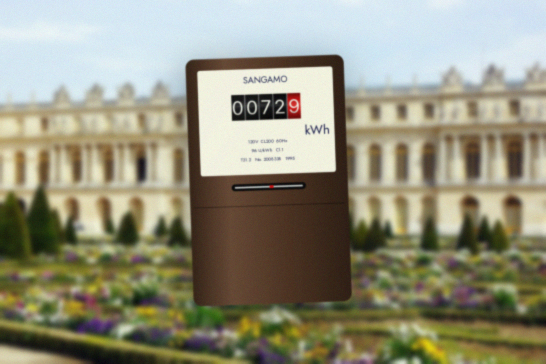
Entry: 72.9; kWh
